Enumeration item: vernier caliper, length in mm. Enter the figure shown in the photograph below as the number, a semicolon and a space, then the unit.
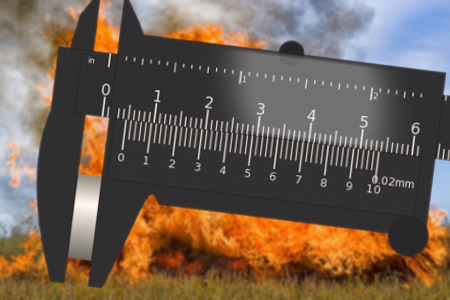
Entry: 4.6; mm
